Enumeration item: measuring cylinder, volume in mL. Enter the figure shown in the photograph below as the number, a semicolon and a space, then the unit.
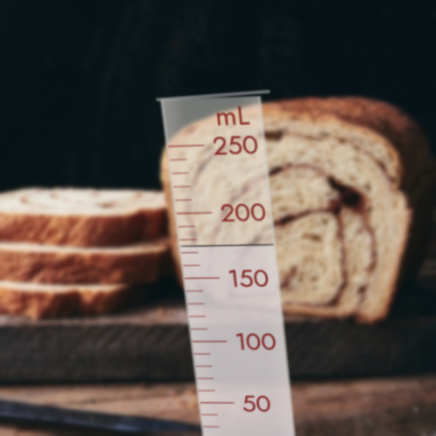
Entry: 175; mL
